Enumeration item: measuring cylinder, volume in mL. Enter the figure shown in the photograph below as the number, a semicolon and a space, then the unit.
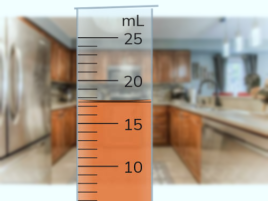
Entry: 17.5; mL
